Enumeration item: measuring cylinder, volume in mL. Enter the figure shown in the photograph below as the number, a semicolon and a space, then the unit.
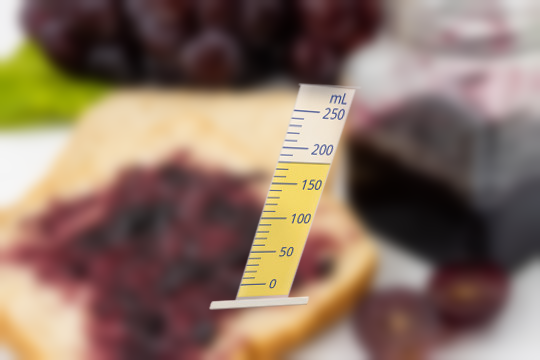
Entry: 180; mL
